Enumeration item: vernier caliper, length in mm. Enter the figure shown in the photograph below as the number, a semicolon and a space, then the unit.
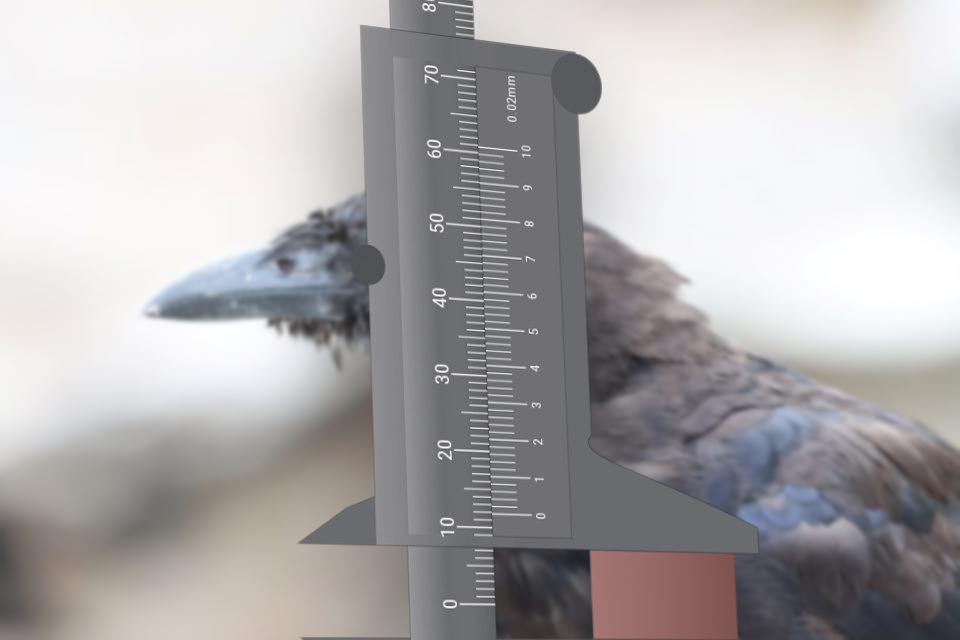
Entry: 11.8; mm
